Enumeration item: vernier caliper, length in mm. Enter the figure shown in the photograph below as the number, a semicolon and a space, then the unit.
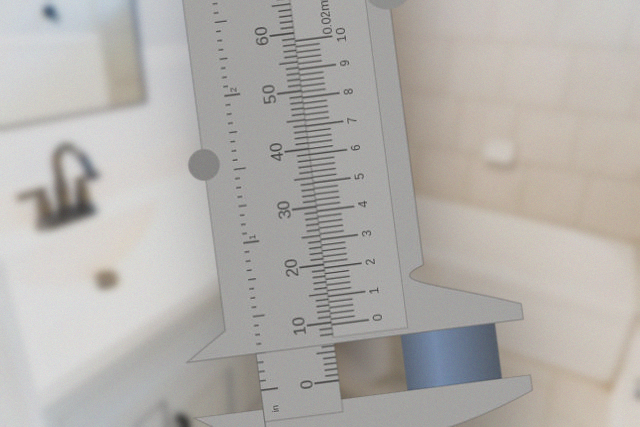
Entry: 9.6; mm
